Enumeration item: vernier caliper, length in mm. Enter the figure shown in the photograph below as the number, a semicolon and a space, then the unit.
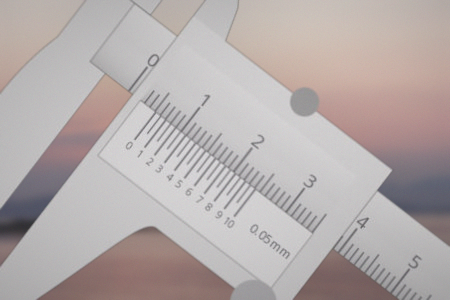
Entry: 5.2; mm
